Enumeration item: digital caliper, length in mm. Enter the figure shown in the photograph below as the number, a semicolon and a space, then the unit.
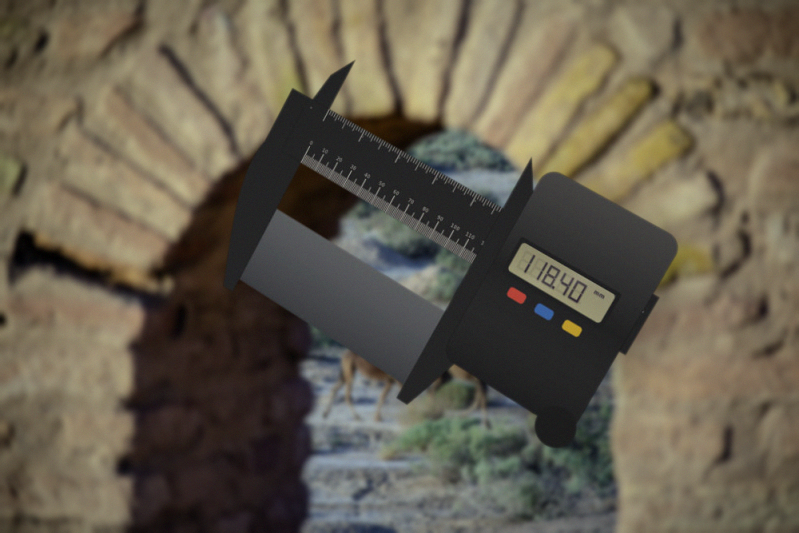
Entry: 118.40; mm
